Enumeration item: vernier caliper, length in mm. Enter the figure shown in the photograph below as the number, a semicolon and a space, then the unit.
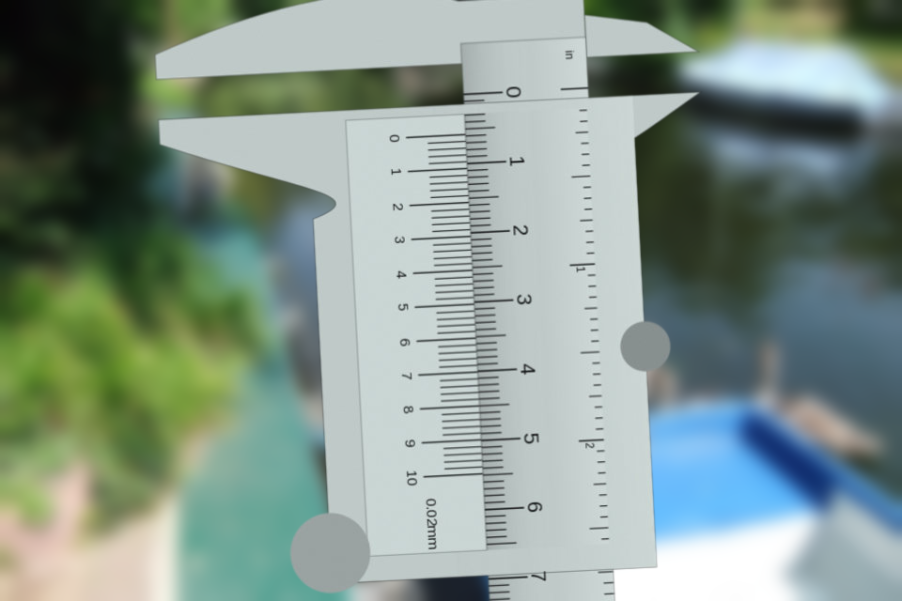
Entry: 5.8; mm
